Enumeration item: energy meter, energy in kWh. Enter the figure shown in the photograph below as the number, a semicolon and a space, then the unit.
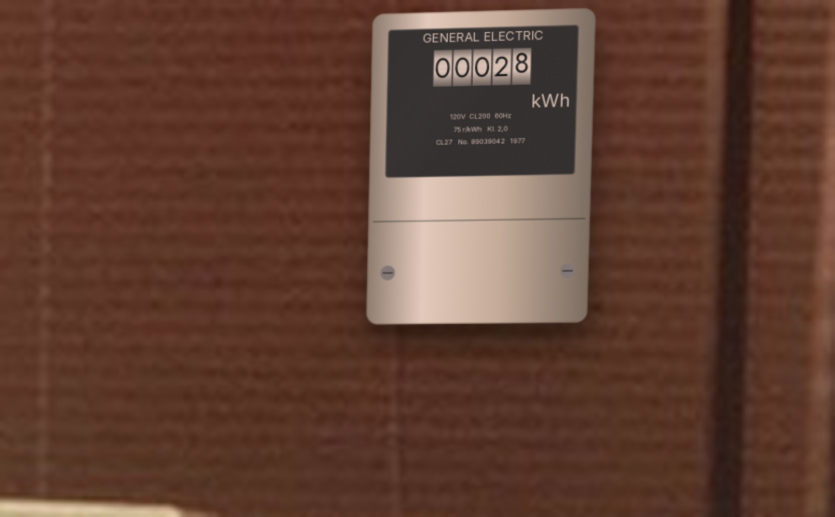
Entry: 28; kWh
